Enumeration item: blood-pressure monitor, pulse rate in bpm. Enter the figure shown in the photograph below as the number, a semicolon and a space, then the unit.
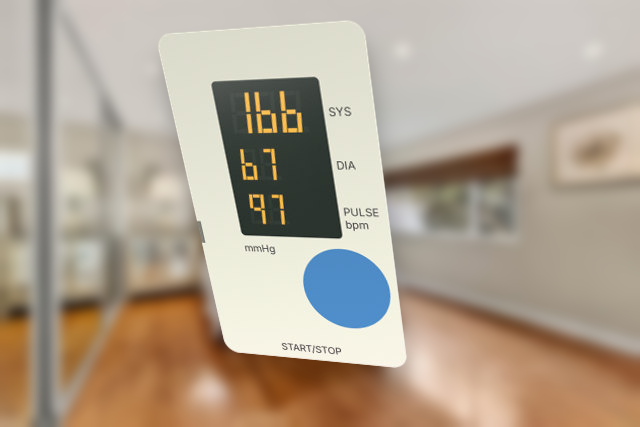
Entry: 97; bpm
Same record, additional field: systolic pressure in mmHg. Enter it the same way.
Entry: 166; mmHg
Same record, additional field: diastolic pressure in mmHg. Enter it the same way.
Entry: 67; mmHg
